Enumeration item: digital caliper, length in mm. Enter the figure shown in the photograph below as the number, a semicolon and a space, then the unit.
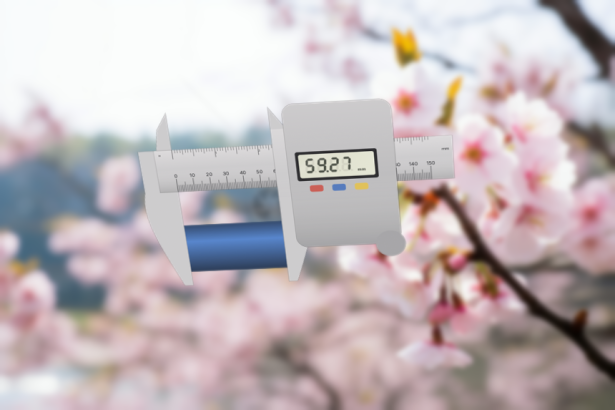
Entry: 59.27; mm
